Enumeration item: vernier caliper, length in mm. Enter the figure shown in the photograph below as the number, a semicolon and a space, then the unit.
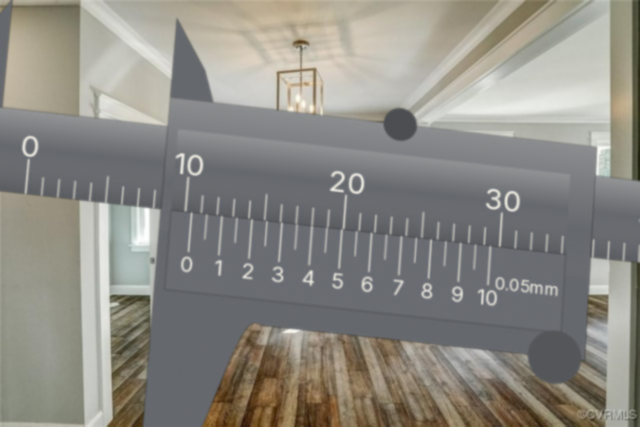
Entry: 10.4; mm
